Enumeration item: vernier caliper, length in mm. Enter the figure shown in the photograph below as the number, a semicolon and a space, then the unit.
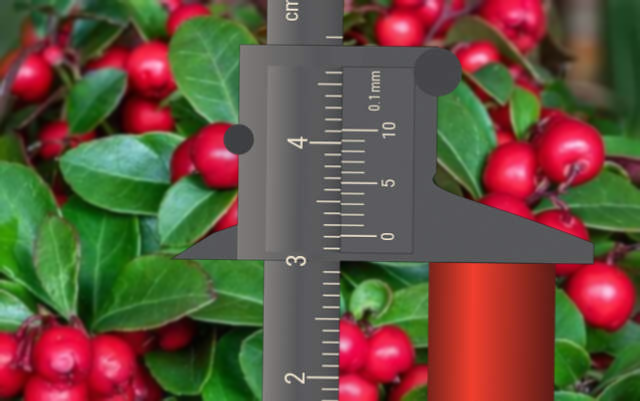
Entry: 32.1; mm
